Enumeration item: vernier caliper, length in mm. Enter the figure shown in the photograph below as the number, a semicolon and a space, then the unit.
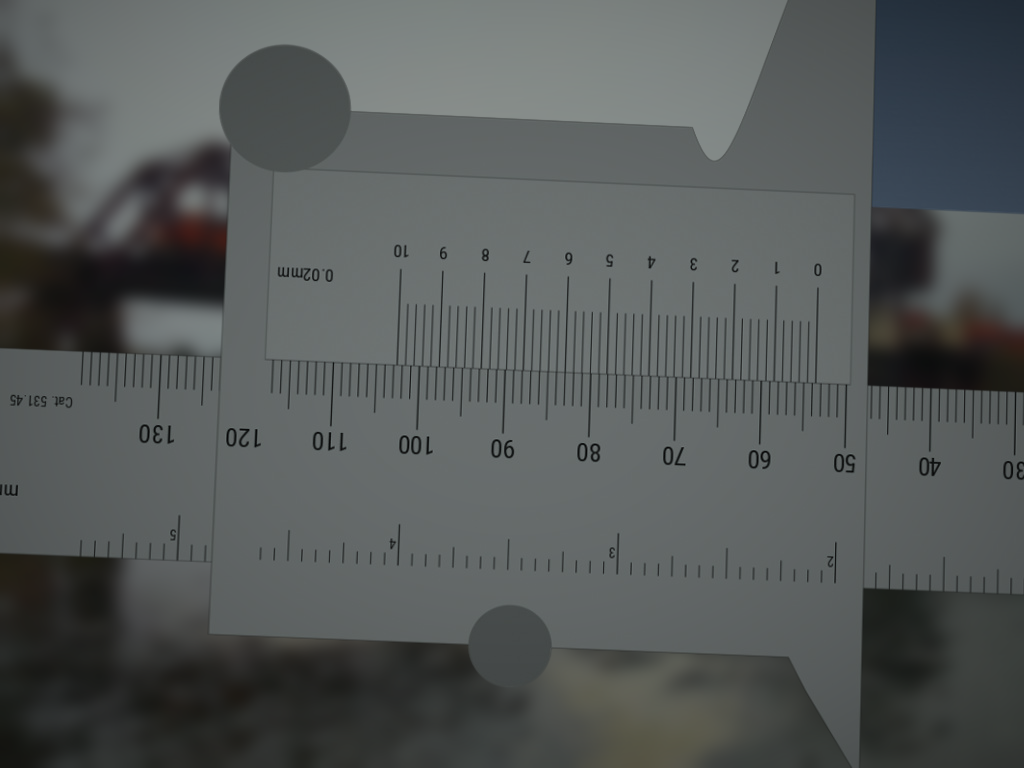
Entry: 53.6; mm
